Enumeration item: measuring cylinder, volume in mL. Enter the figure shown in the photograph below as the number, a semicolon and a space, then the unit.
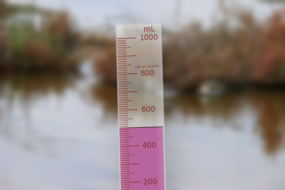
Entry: 500; mL
